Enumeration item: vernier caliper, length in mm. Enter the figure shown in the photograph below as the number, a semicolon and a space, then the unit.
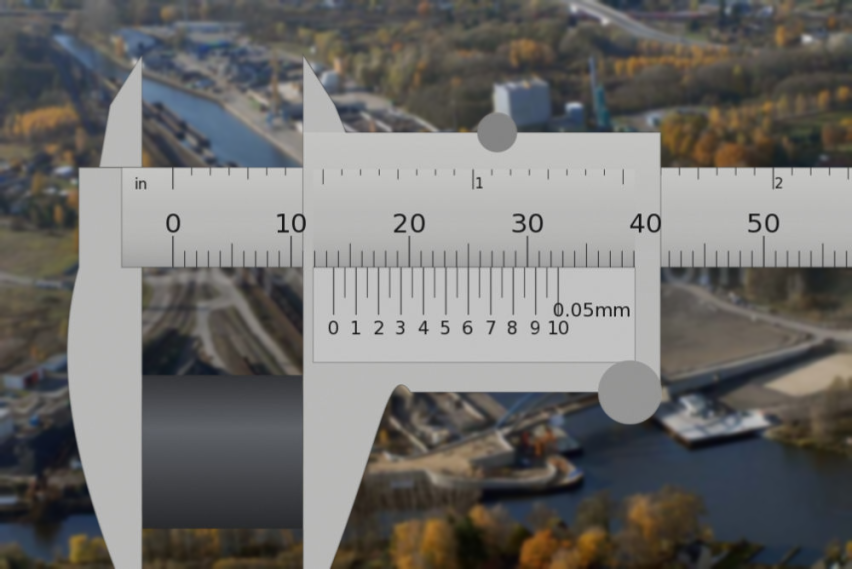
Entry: 13.6; mm
